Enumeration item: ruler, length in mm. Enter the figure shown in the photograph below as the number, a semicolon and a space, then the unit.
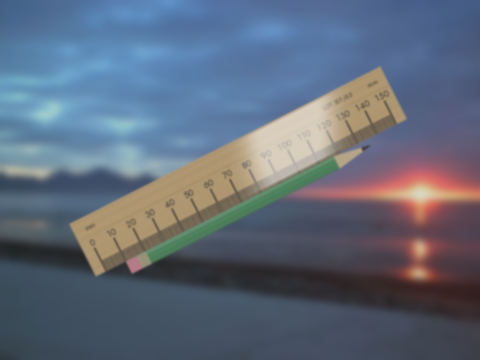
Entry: 125; mm
